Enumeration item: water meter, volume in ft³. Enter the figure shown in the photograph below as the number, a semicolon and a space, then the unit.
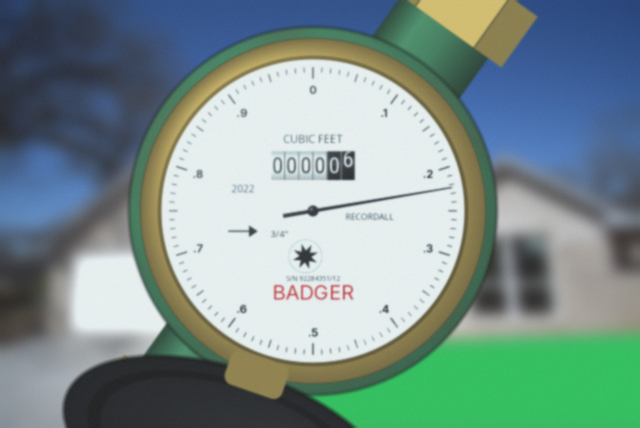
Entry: 6.22; ft³
